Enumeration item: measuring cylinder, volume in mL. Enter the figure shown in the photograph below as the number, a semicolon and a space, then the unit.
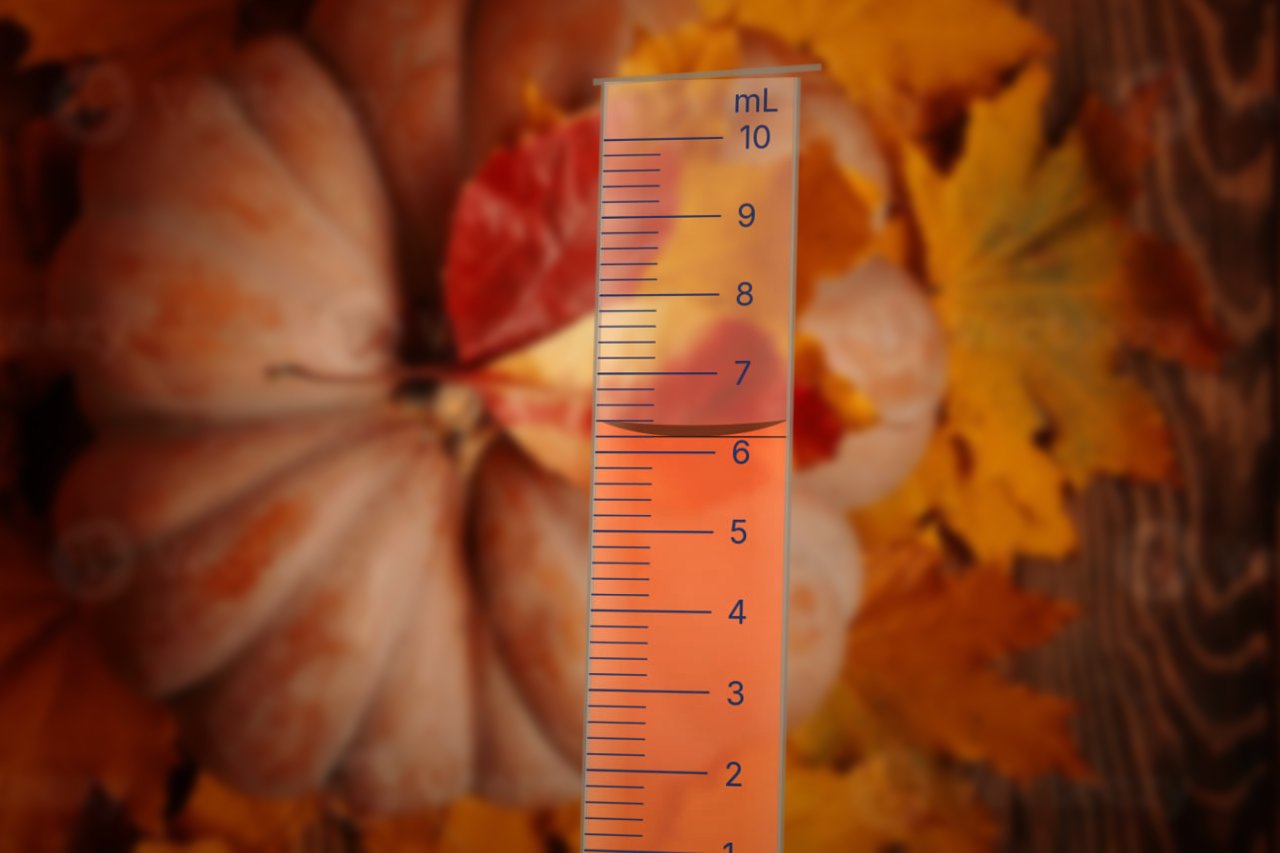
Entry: 6.2; mL
